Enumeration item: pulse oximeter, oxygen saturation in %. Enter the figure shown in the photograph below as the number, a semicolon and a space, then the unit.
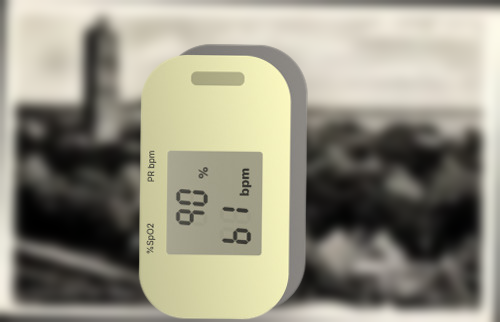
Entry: 90; %
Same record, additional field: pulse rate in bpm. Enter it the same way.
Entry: 61; bpm
